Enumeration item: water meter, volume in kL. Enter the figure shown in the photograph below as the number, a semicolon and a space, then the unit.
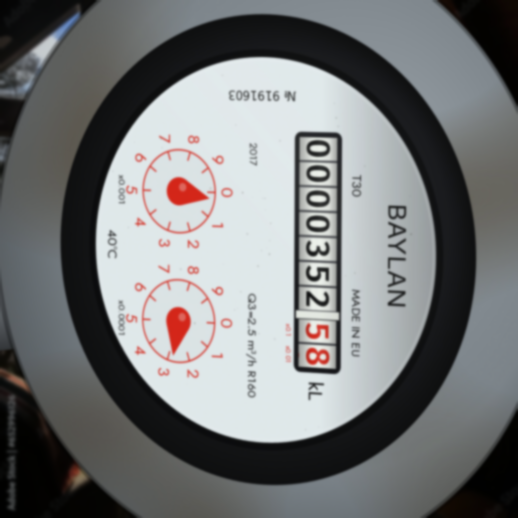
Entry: 352.5802; kL
